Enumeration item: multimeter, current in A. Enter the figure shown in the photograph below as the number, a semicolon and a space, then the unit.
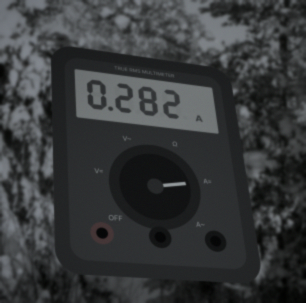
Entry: 0.282; A
